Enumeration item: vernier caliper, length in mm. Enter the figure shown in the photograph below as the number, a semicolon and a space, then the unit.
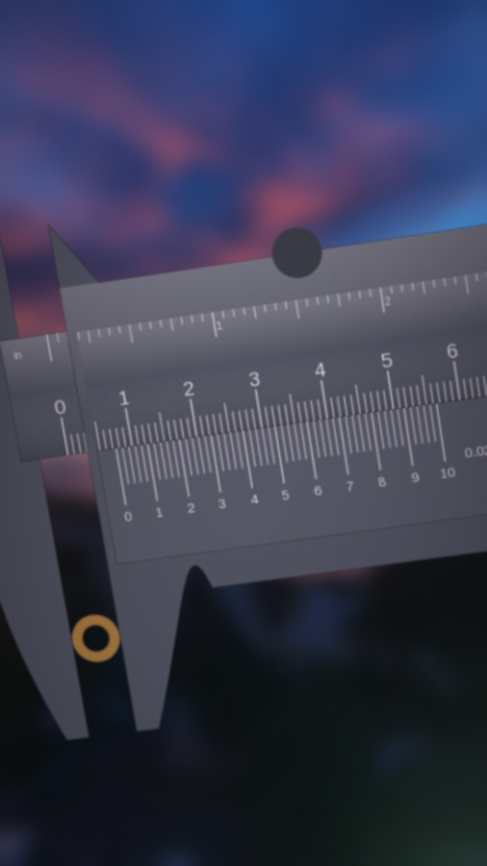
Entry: 7.5; mm
